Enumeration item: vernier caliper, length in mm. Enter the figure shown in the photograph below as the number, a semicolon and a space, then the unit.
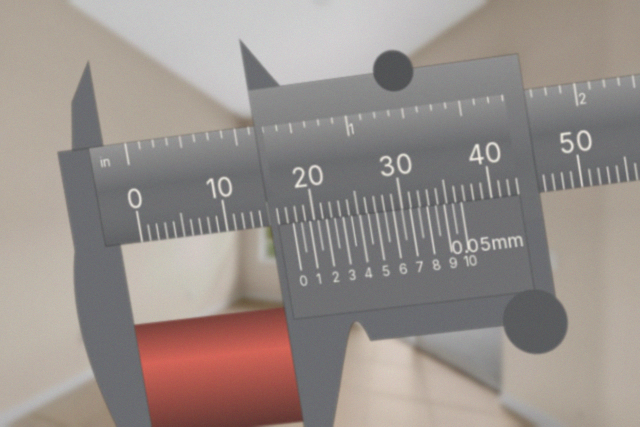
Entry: 17.6; mm
